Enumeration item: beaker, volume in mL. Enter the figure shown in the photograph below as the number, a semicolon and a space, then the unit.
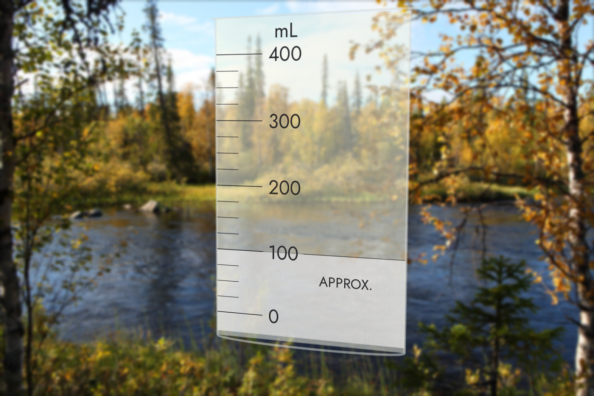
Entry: 100; mL
